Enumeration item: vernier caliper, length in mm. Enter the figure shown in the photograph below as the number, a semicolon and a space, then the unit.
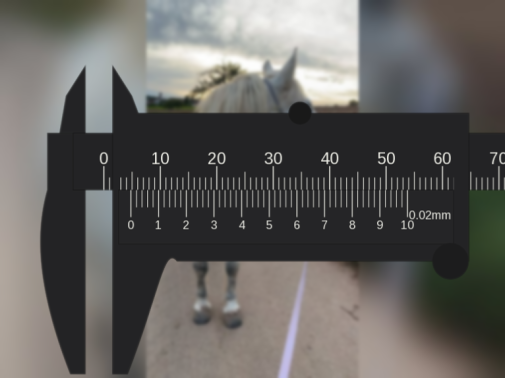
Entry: 4.8; mm
